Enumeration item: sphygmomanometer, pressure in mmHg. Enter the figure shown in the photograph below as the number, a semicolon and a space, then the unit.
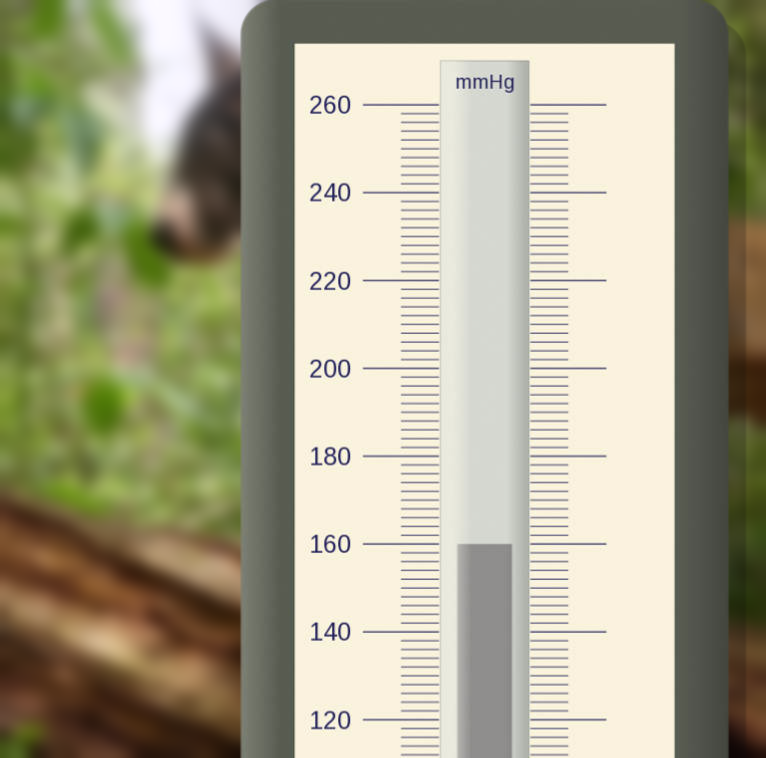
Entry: 160; mmHg
